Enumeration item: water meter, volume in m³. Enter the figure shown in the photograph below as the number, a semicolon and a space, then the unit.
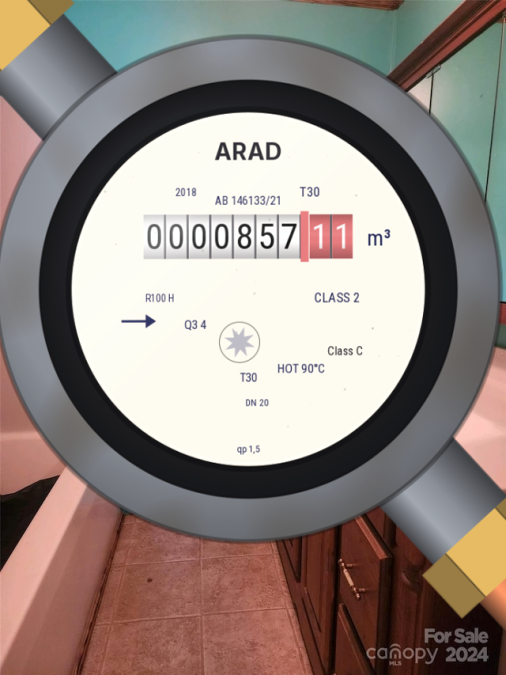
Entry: 857.11; m³
